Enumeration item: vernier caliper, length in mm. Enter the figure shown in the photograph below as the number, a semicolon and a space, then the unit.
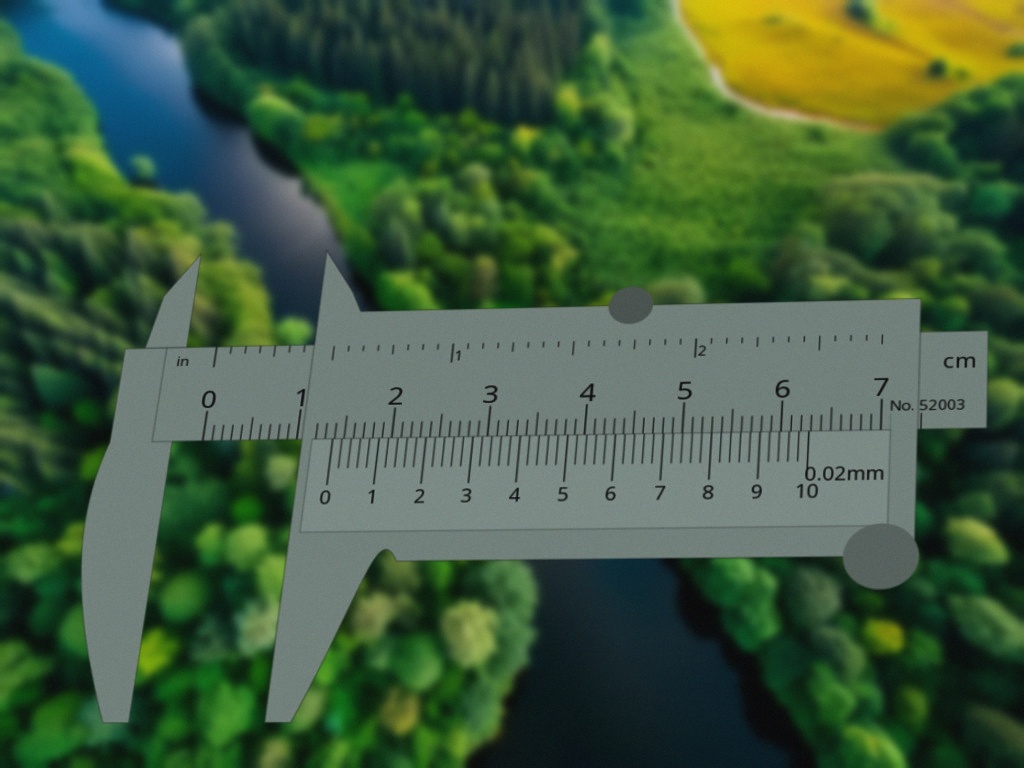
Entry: 13.8; mm
